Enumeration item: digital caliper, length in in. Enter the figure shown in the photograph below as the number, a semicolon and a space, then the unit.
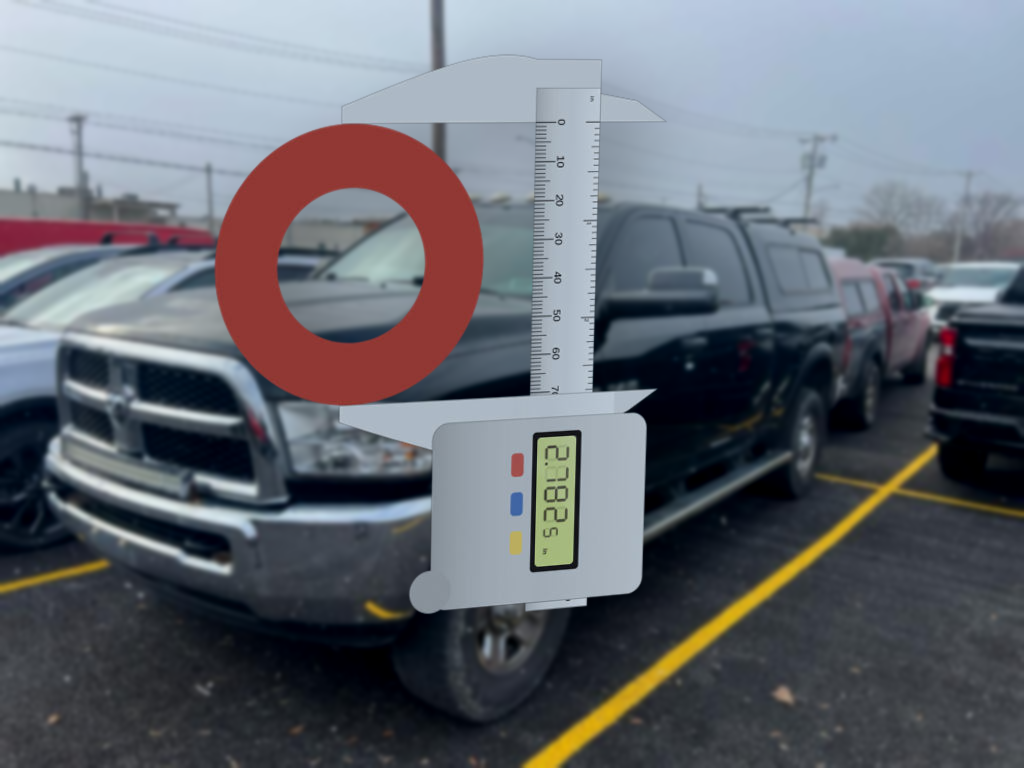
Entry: 2.7825; in
